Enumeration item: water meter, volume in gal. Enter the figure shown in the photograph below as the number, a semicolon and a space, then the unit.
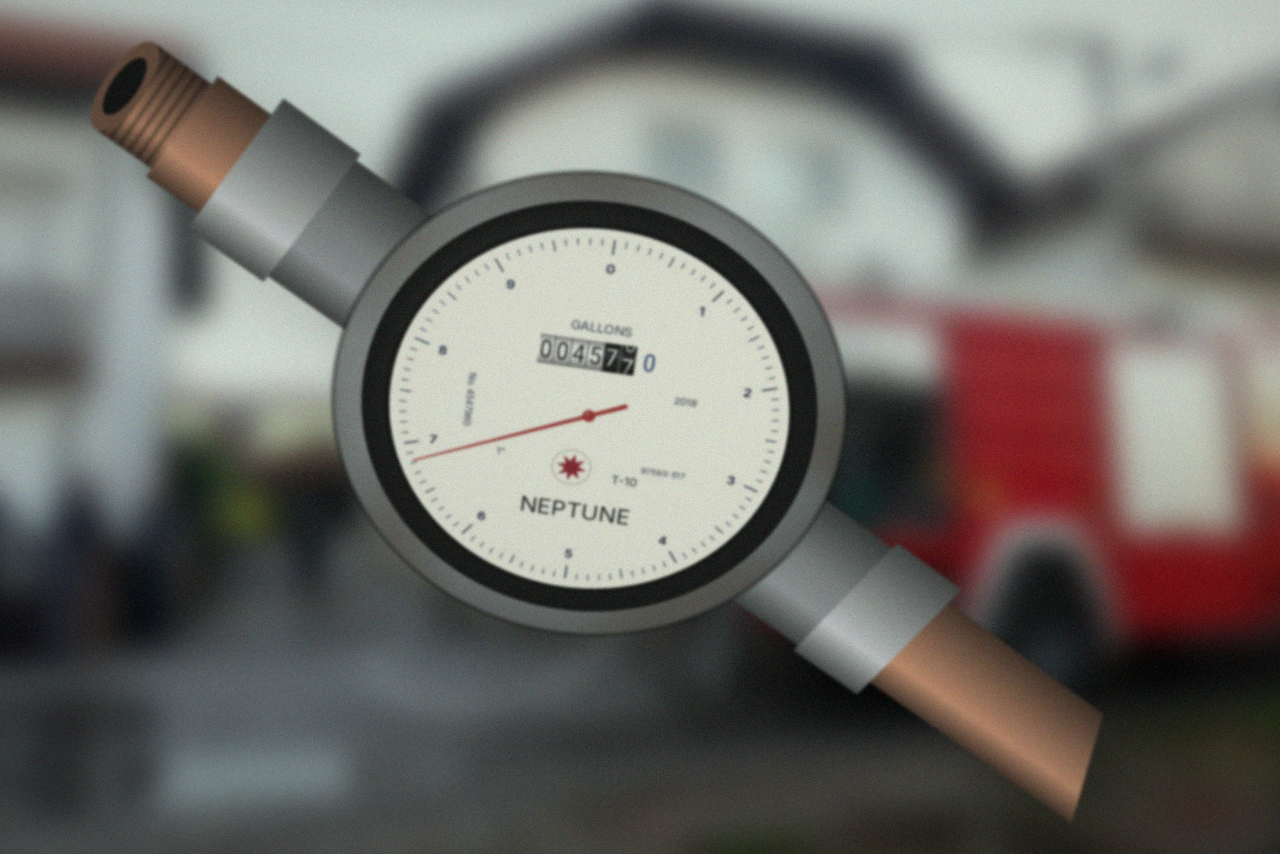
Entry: 45766.8; gal
